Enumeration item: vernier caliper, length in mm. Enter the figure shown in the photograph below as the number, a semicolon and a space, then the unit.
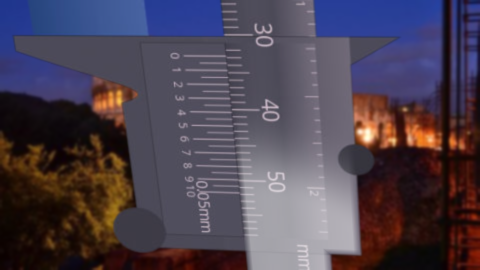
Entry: 32.8; mm
